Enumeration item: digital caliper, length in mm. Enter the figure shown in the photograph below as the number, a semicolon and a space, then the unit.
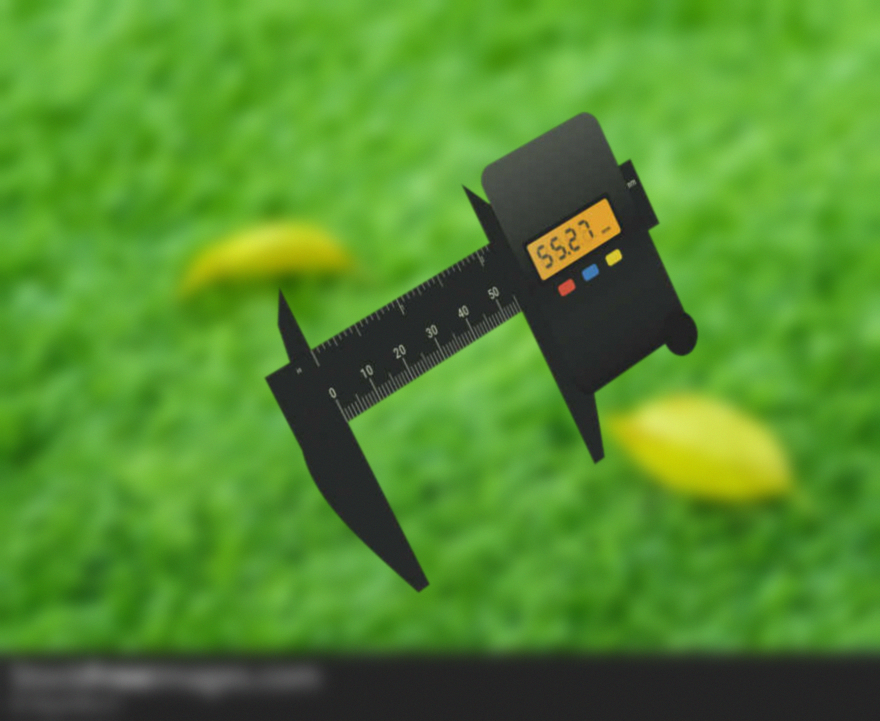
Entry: 55.27; mm
